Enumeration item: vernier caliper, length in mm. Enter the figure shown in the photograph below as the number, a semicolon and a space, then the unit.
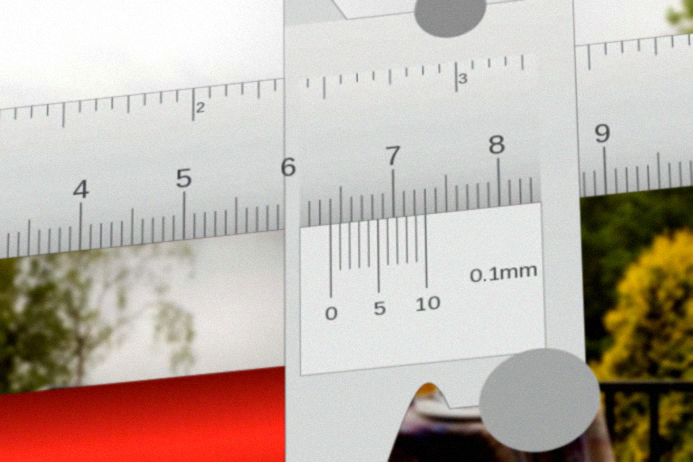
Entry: 64.0; mm
